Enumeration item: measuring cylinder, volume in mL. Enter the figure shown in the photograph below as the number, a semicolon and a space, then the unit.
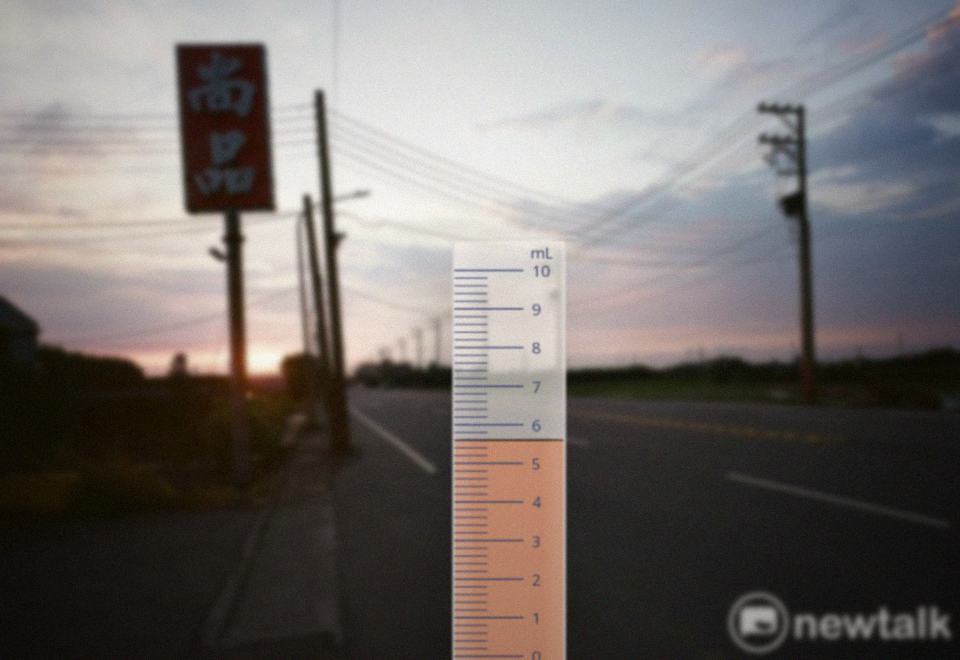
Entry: 5.6; mL
